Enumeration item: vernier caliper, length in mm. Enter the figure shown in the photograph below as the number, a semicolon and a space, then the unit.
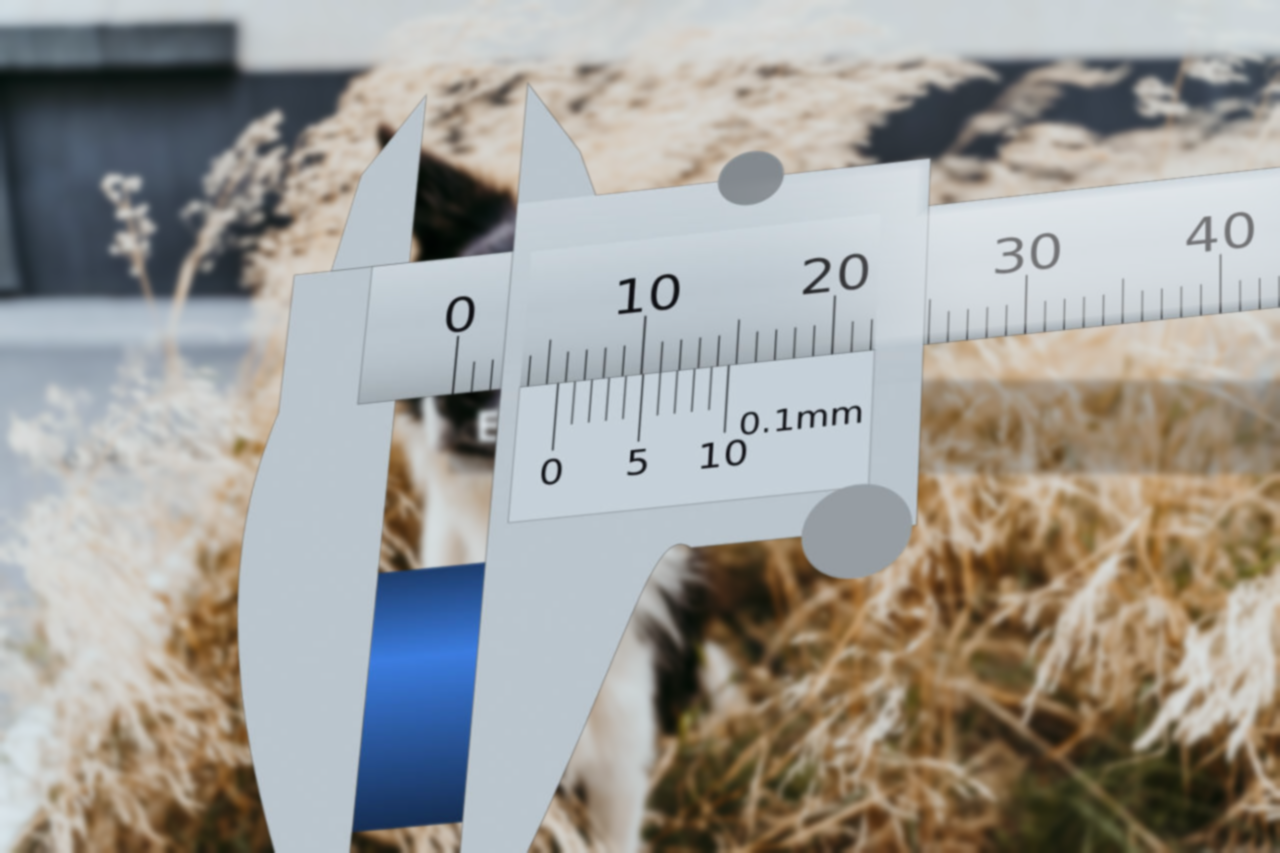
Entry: 5.6; mm
